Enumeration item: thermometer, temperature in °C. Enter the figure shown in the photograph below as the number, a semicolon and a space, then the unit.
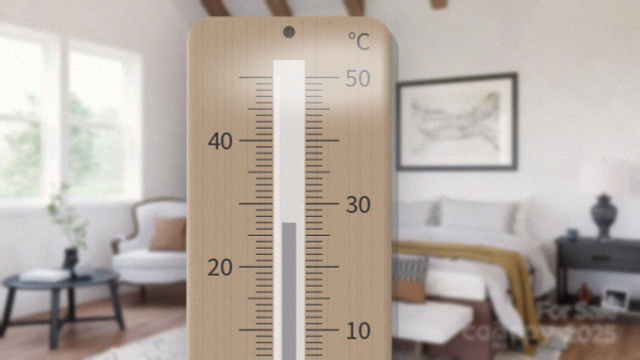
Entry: 27; °C
